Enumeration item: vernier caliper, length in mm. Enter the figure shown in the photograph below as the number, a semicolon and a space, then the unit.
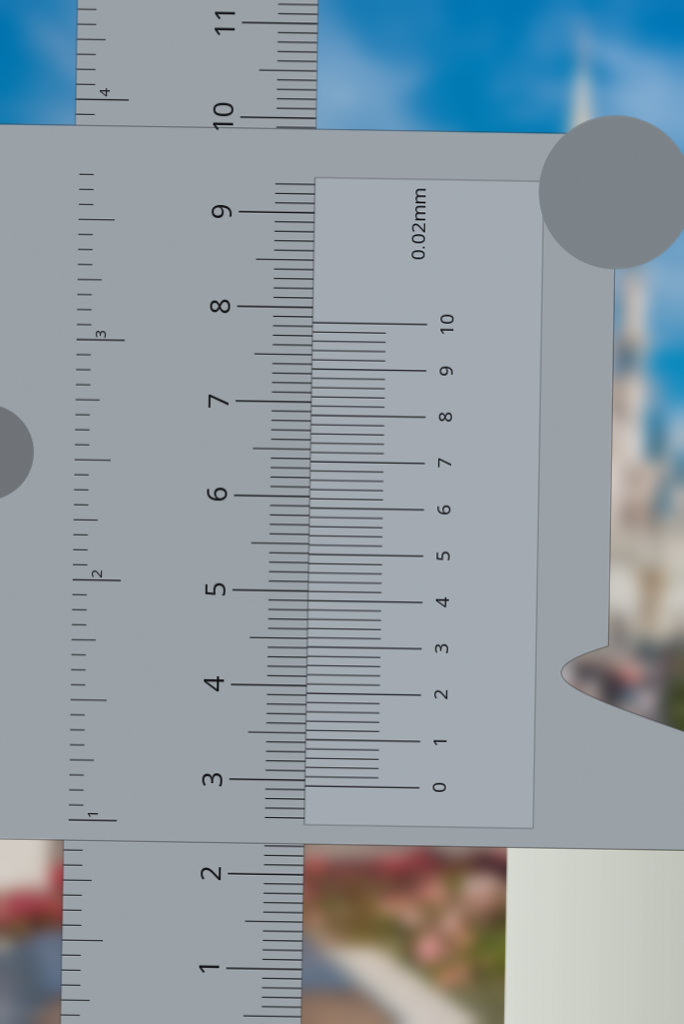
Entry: 29.4; mm
